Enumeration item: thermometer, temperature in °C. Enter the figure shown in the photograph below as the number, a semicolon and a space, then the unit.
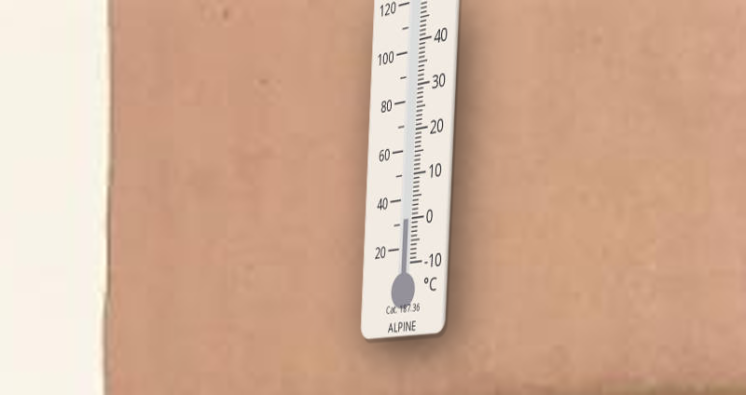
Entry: 0; °C
